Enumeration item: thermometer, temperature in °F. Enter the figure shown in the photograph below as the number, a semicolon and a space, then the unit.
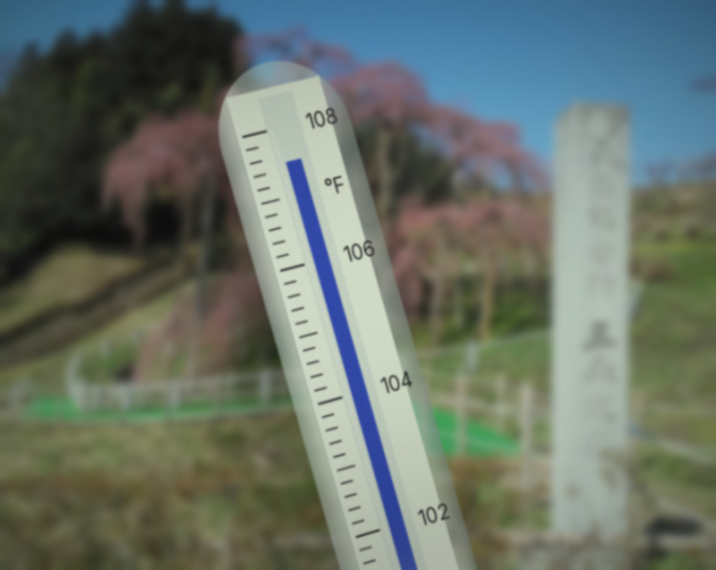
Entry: 107.5; °F
